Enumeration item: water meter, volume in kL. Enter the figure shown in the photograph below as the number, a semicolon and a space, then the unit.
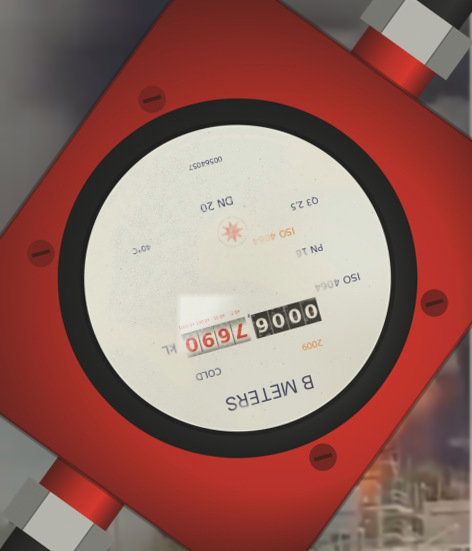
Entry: 6.7690; kL
